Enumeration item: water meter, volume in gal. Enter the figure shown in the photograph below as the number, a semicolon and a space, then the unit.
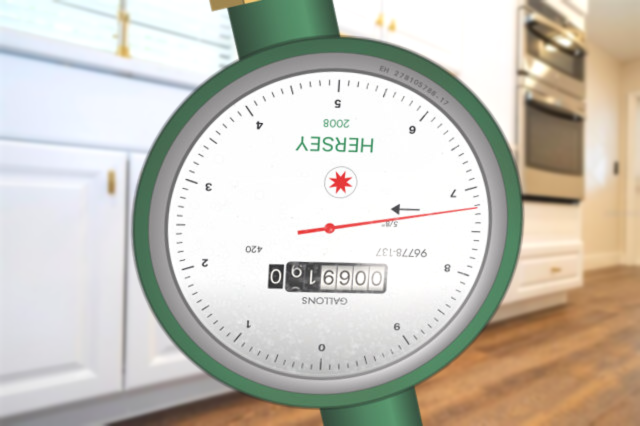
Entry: 69187.2; gal
